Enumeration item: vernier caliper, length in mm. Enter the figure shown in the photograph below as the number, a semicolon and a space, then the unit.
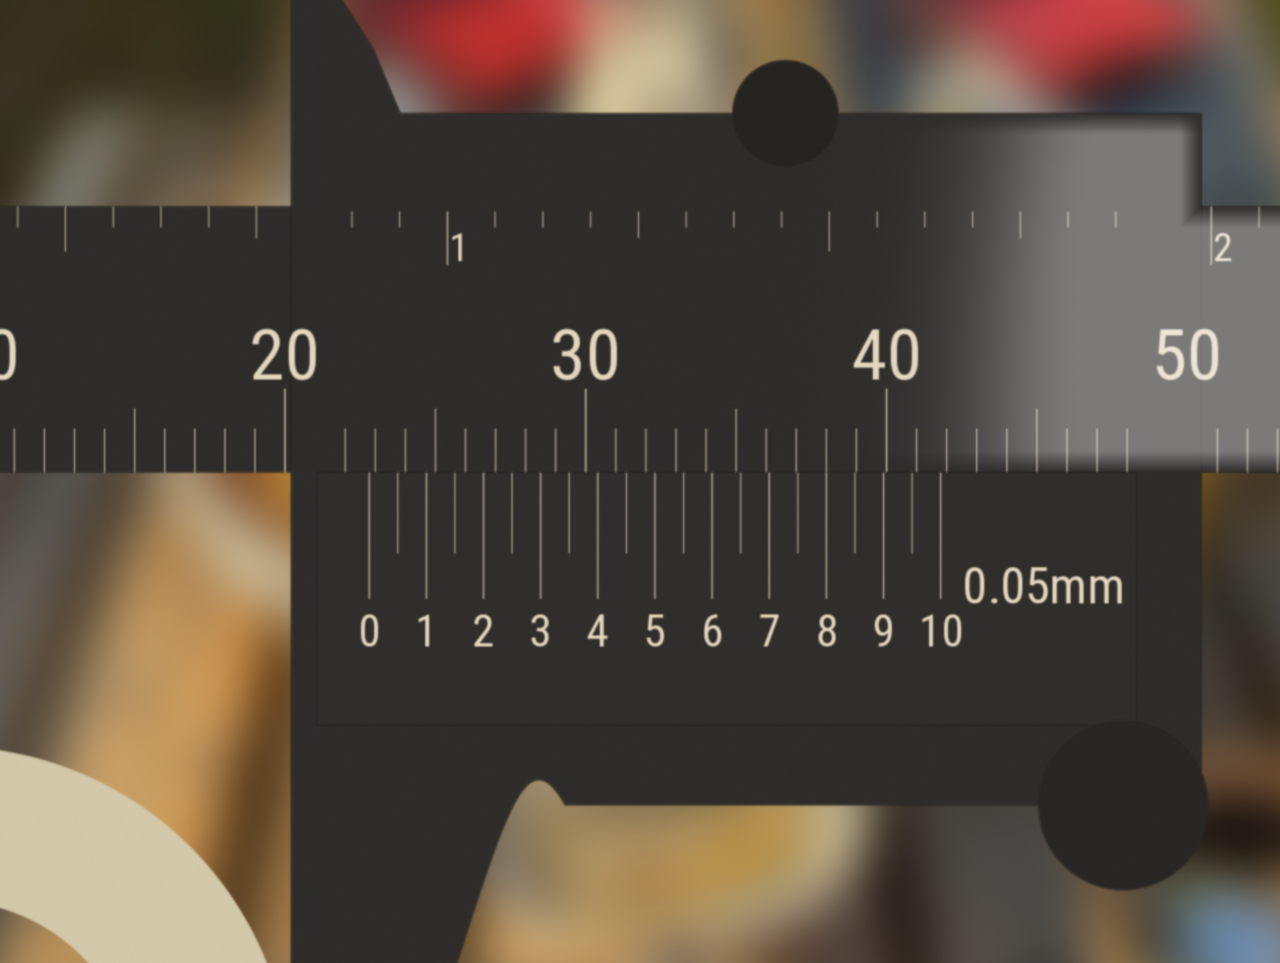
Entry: 22.80; mm
